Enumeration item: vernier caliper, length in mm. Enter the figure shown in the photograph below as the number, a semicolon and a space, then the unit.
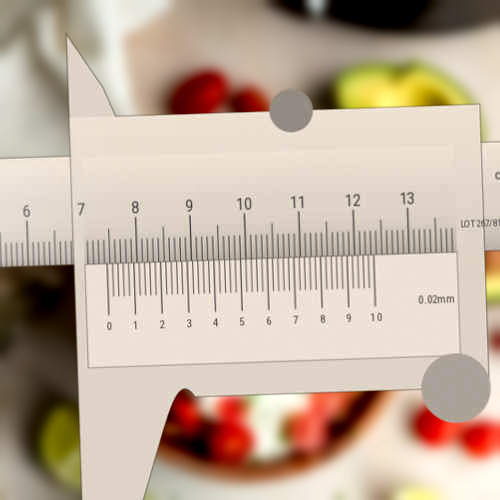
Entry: 74.5; mm
